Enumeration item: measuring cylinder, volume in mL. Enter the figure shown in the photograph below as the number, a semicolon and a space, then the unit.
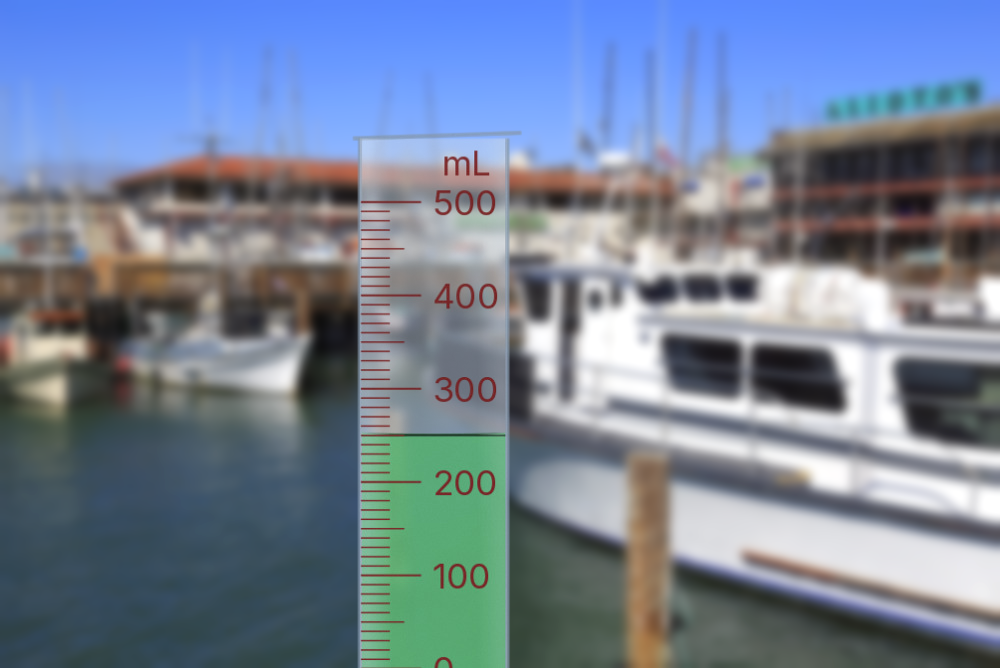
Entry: 250; mL
